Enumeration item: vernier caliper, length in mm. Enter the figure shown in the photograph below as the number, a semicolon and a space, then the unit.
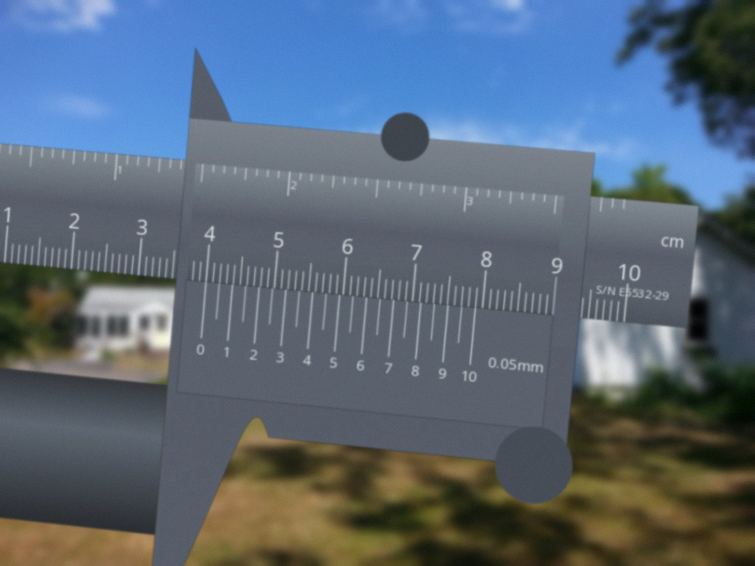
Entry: 40.0; mm
